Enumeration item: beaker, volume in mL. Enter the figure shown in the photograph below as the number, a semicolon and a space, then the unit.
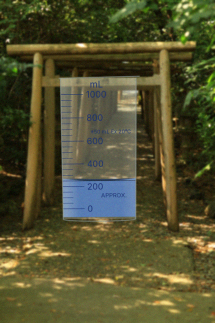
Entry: 250; mL
